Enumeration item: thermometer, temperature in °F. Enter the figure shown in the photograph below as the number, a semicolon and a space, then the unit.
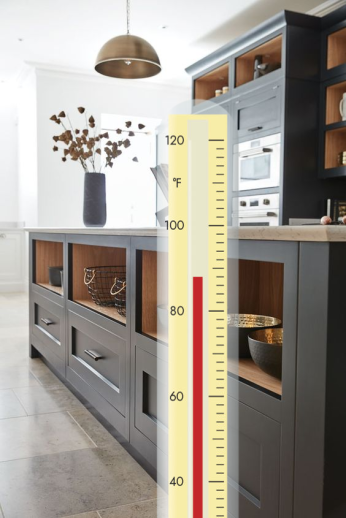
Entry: 88; °F
